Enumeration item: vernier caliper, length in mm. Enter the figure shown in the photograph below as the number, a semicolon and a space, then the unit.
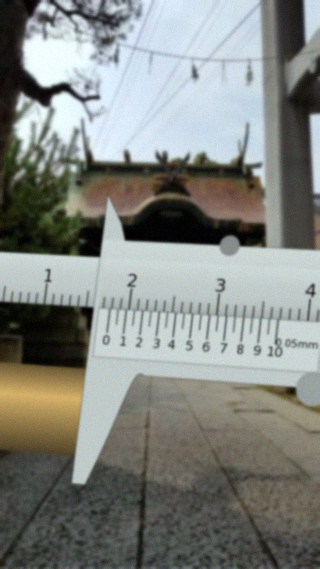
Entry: 17.8; mm
